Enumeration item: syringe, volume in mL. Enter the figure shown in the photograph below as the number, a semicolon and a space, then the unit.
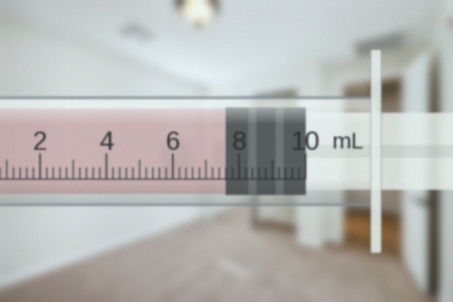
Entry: 7.6; mL
